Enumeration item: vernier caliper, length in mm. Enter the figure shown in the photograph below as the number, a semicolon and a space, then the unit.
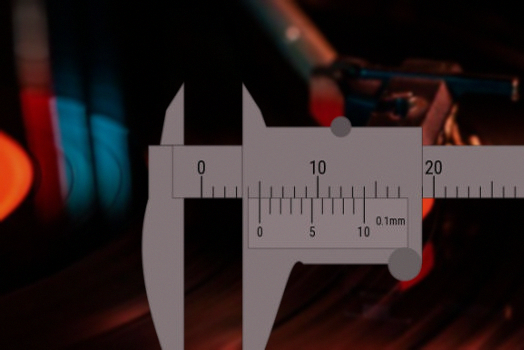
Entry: 5.0; mm
